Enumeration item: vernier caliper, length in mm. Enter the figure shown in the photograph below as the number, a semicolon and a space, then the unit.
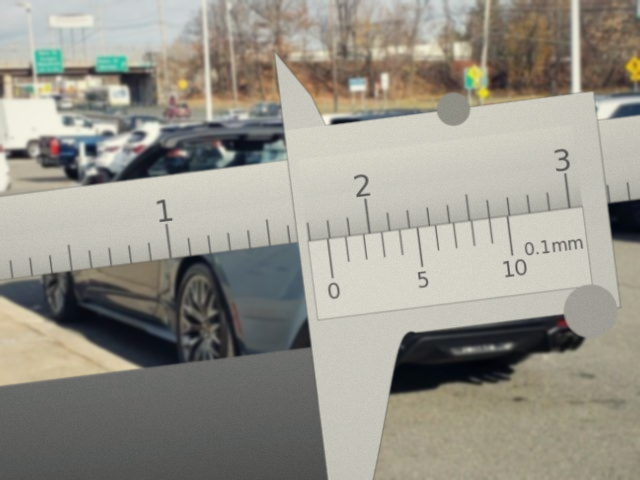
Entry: 17.9; mm
